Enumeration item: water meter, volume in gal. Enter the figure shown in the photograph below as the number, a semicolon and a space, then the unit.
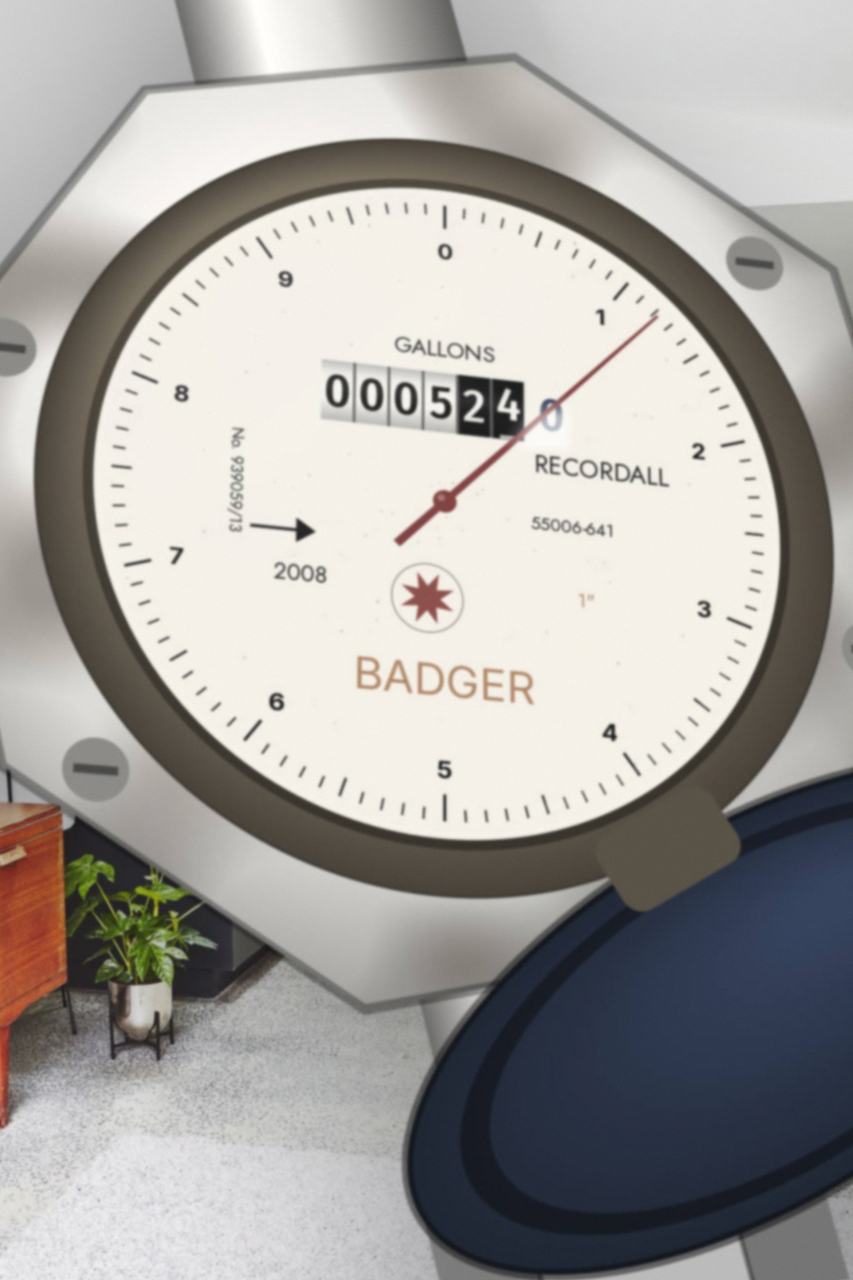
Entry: 5241.2; gal
